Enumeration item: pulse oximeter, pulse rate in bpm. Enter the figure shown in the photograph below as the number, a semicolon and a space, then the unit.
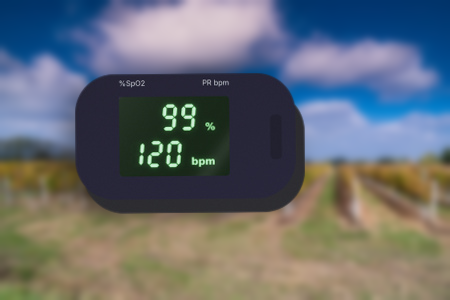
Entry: 120; bpm
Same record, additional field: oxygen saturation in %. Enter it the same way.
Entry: 99; %
